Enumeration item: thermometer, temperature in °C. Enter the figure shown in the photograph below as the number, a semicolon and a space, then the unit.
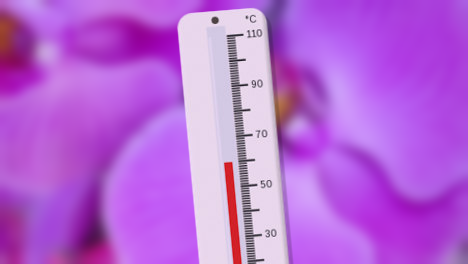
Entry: 60; °C
